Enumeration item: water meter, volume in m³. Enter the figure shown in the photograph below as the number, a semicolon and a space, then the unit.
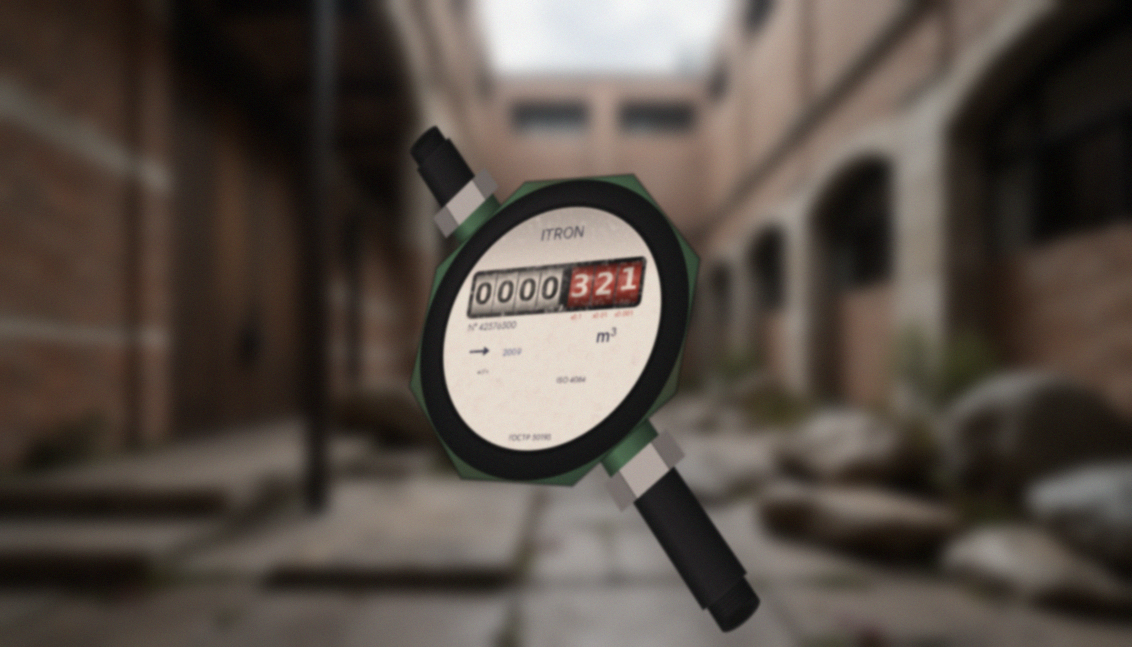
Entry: 0.321; m³
